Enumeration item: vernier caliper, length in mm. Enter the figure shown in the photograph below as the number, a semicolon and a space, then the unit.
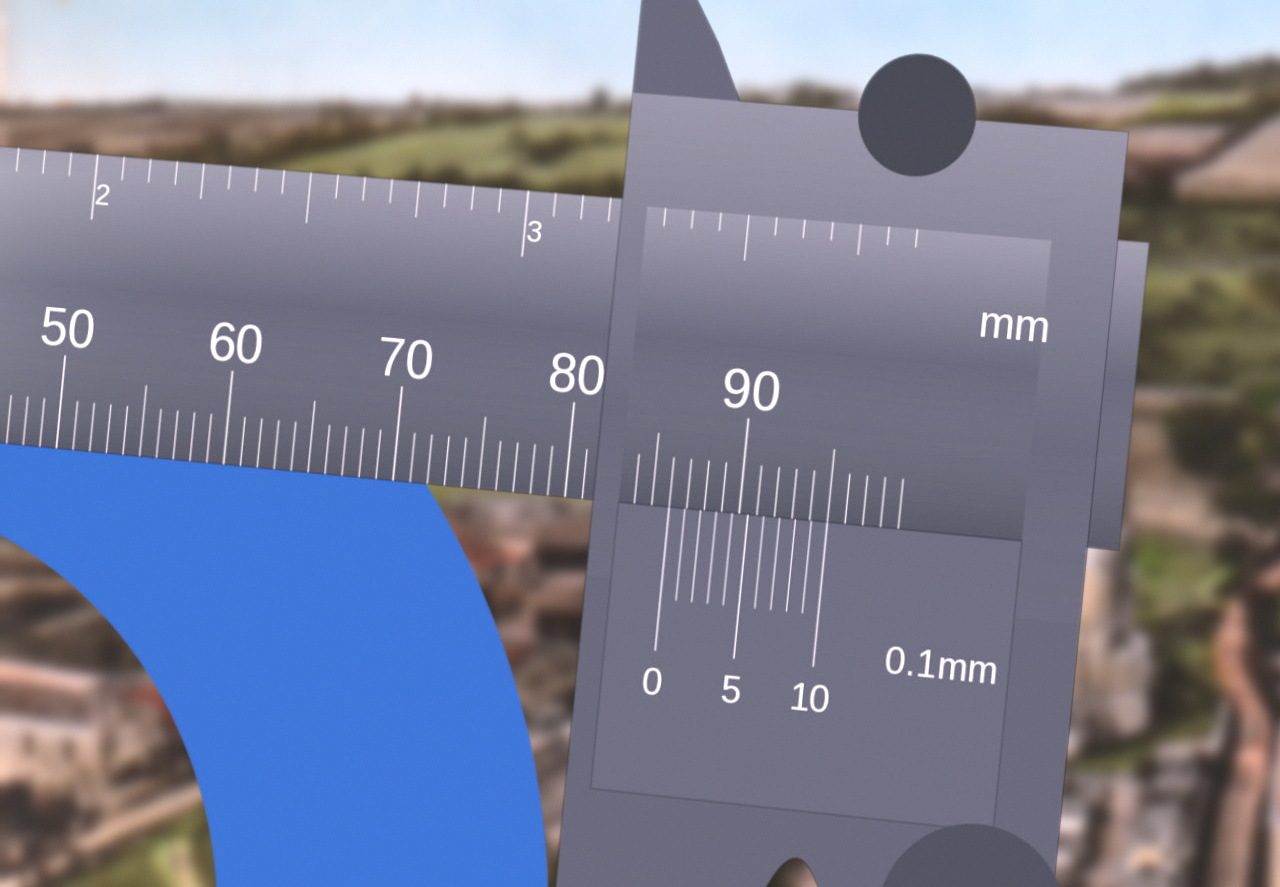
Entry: 86.0; mm
